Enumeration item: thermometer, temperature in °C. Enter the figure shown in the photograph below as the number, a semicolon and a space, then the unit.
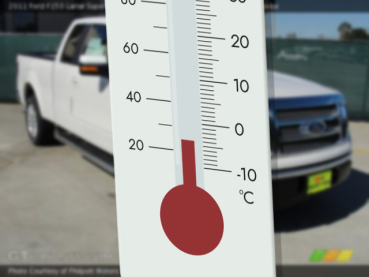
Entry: -4; °C
